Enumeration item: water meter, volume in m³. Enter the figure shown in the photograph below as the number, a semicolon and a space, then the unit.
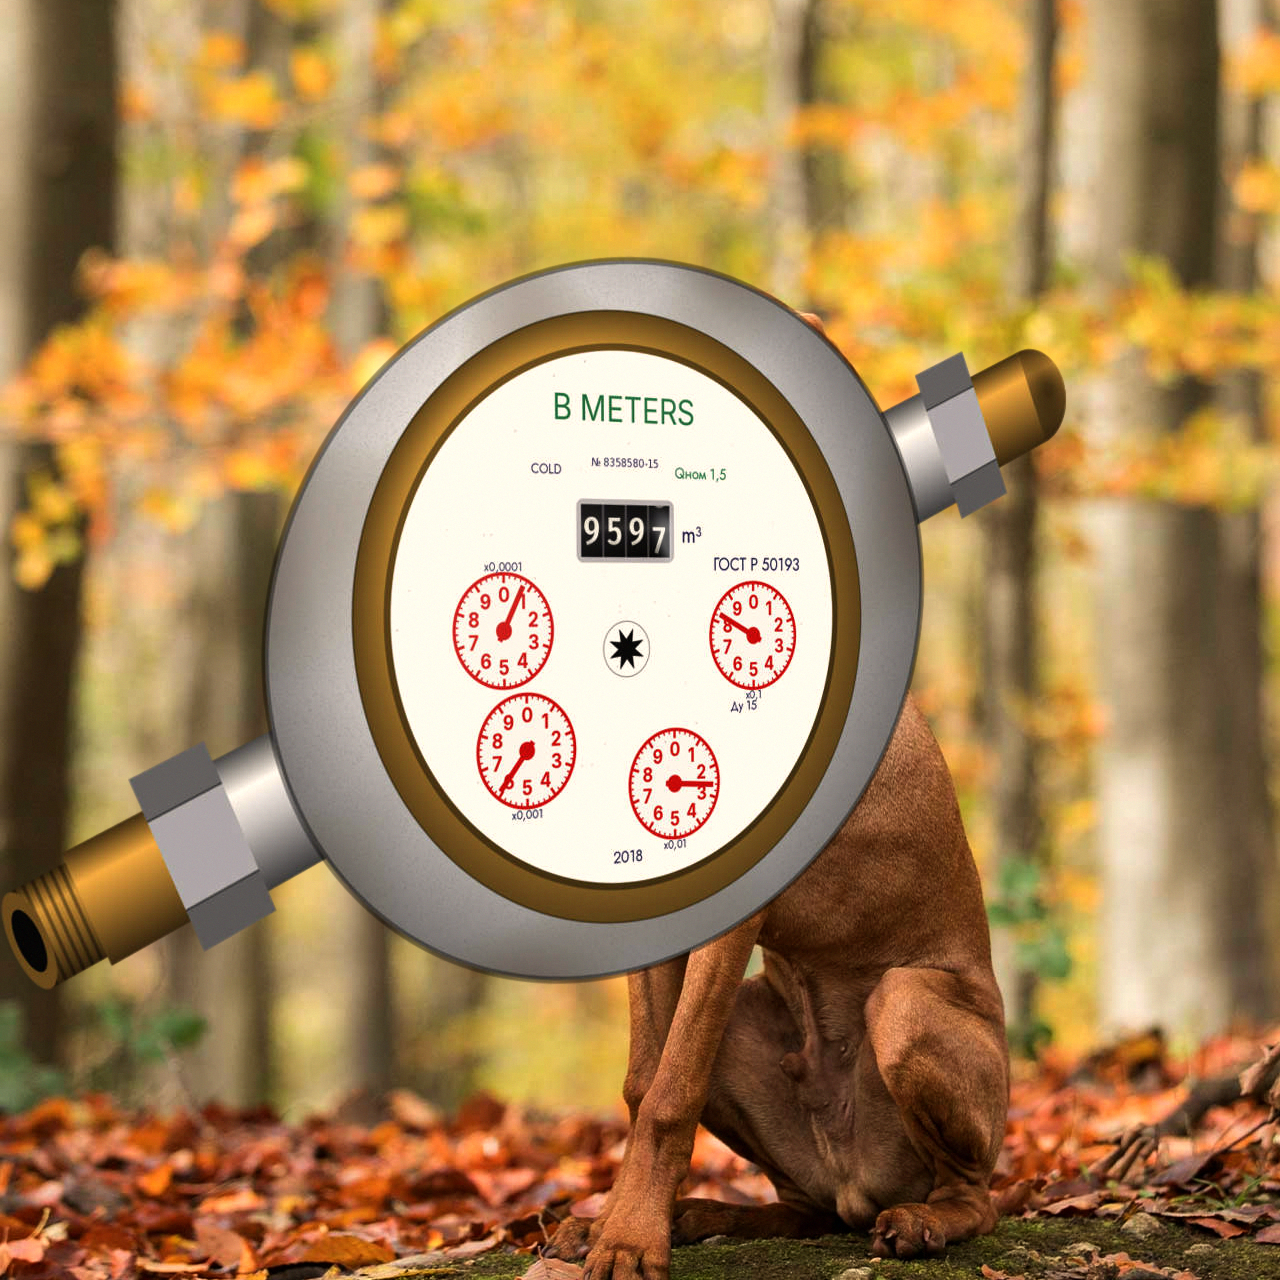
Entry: 9596.8260; m³
